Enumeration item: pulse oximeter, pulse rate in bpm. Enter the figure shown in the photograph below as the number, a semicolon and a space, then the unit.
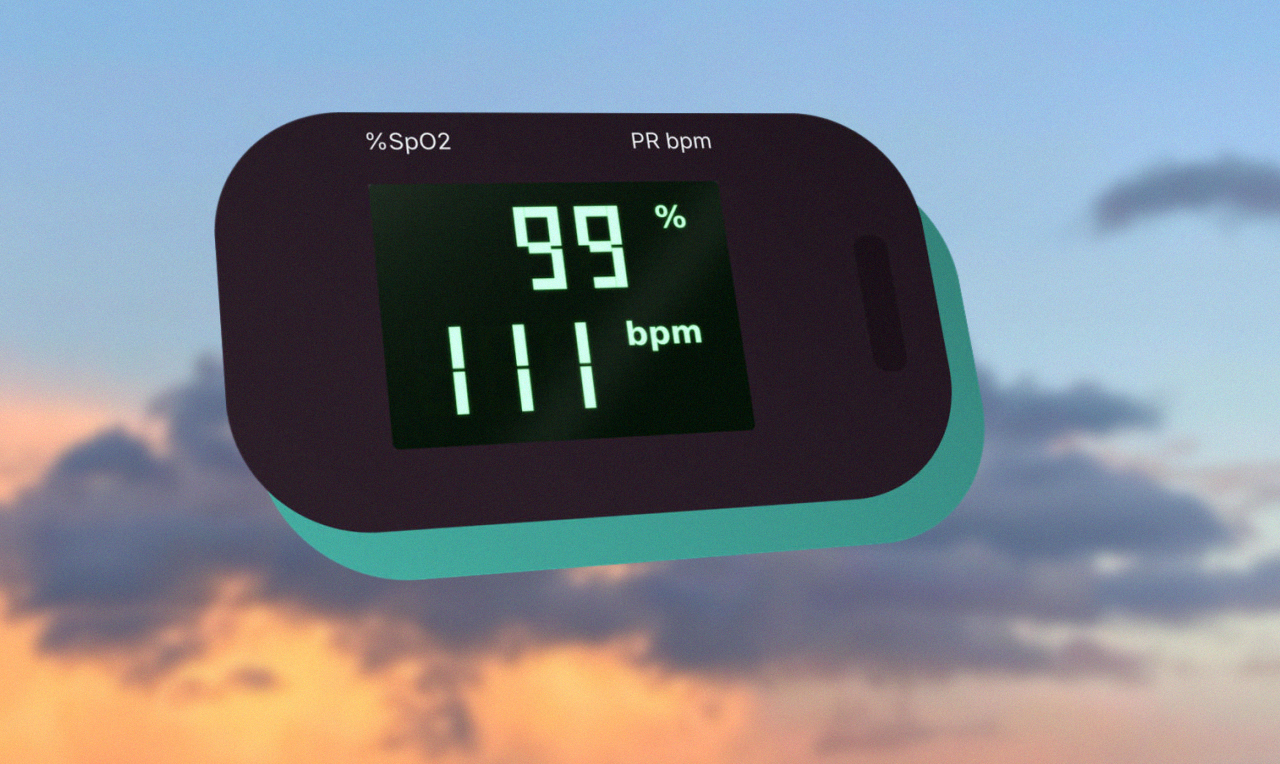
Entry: 111; bpm
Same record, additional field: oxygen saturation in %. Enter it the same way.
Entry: 99; %
